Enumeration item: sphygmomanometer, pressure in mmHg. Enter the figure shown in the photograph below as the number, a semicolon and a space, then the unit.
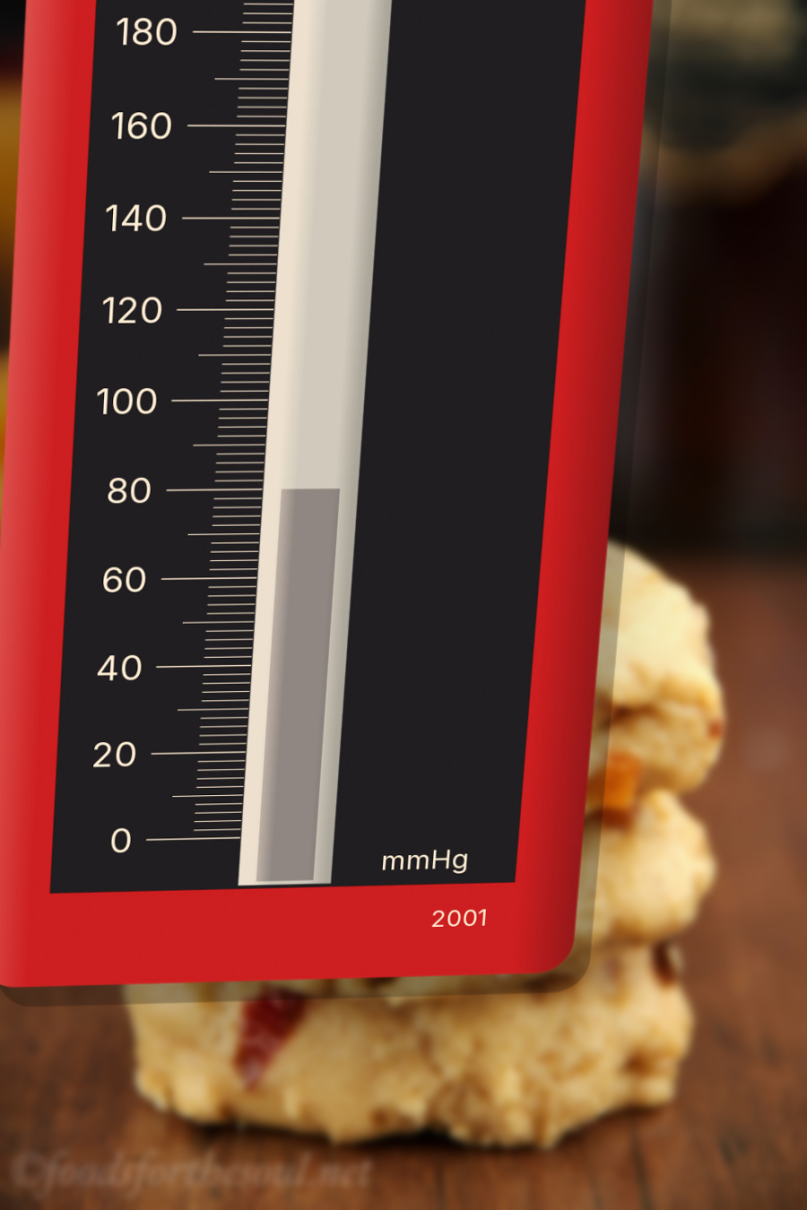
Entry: 80; mmHg
